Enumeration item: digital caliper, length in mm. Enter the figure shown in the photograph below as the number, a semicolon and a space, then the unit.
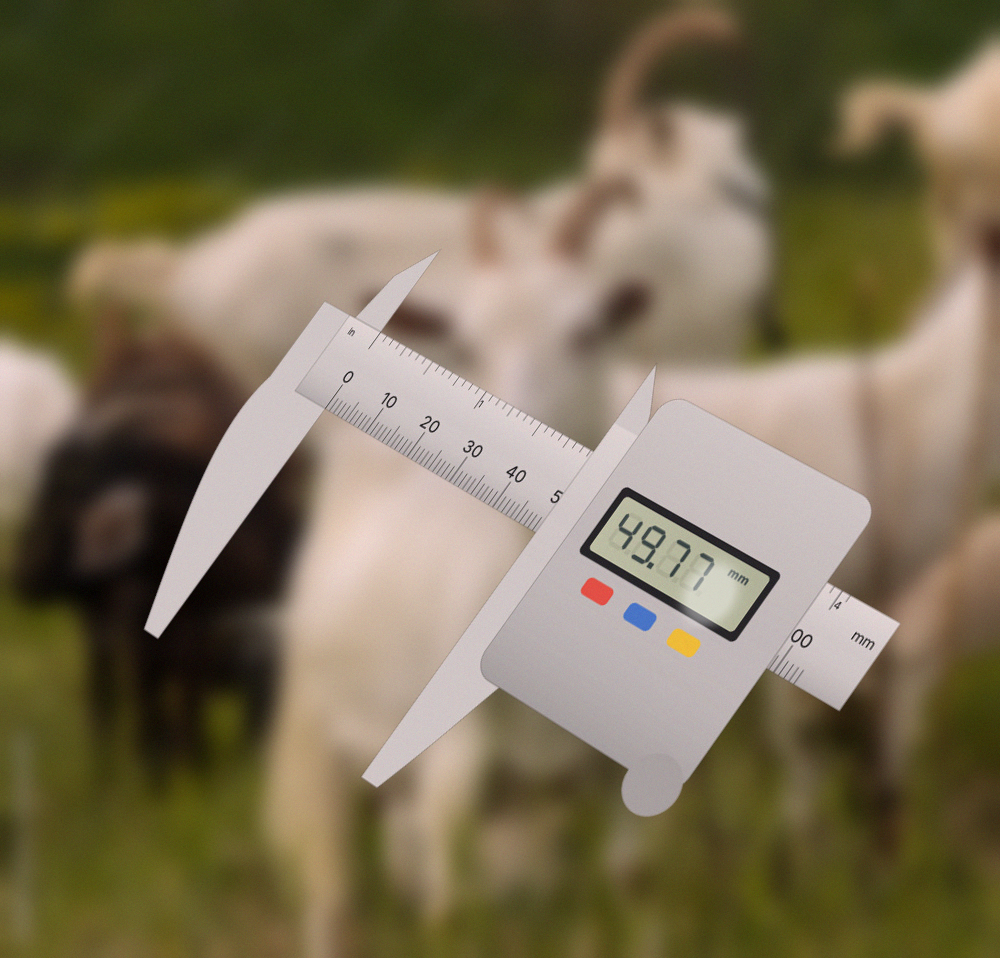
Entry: 49.77; mm
